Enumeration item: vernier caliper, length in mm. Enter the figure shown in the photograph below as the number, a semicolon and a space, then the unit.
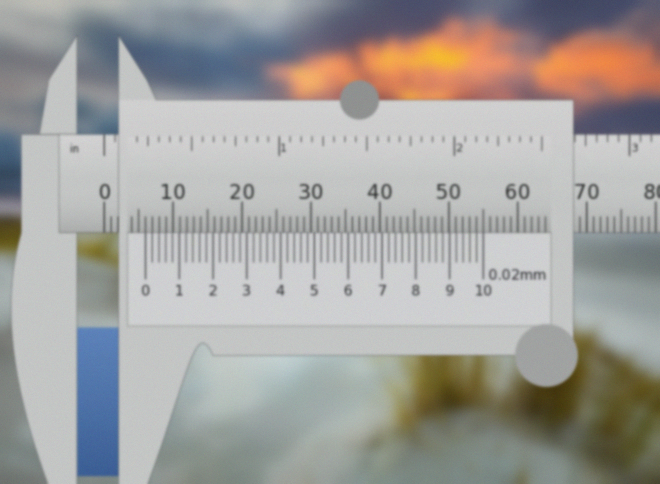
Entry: 6.0; mm
